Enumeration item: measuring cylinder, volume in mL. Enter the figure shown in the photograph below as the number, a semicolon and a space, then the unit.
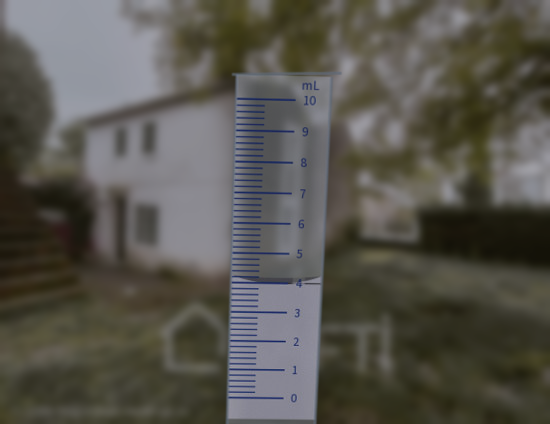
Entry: 4; mL
